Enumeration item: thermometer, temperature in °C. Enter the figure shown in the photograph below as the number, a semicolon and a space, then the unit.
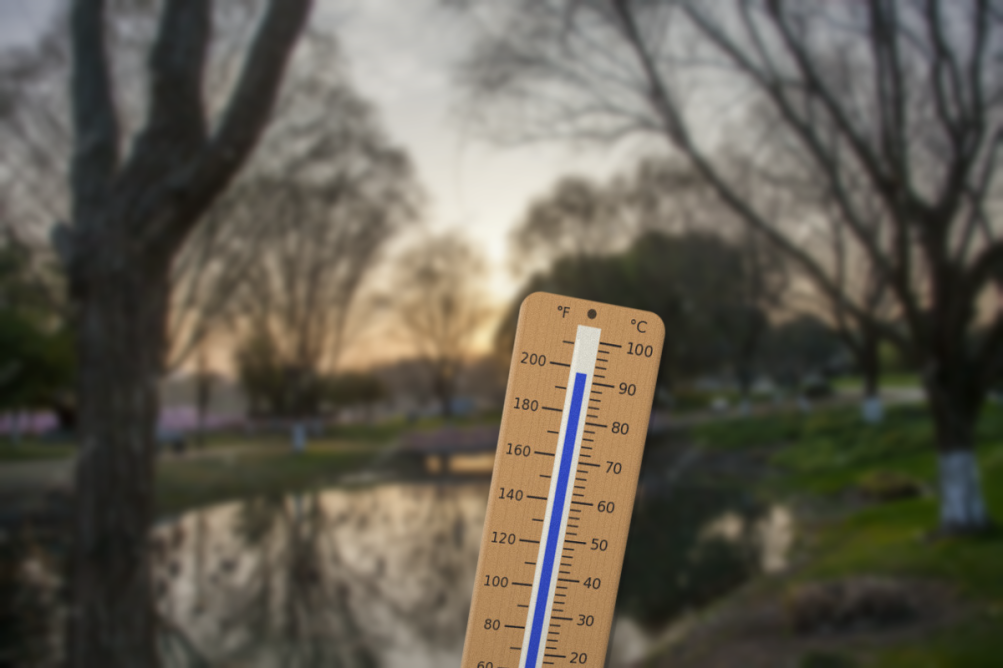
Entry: 92; °C
